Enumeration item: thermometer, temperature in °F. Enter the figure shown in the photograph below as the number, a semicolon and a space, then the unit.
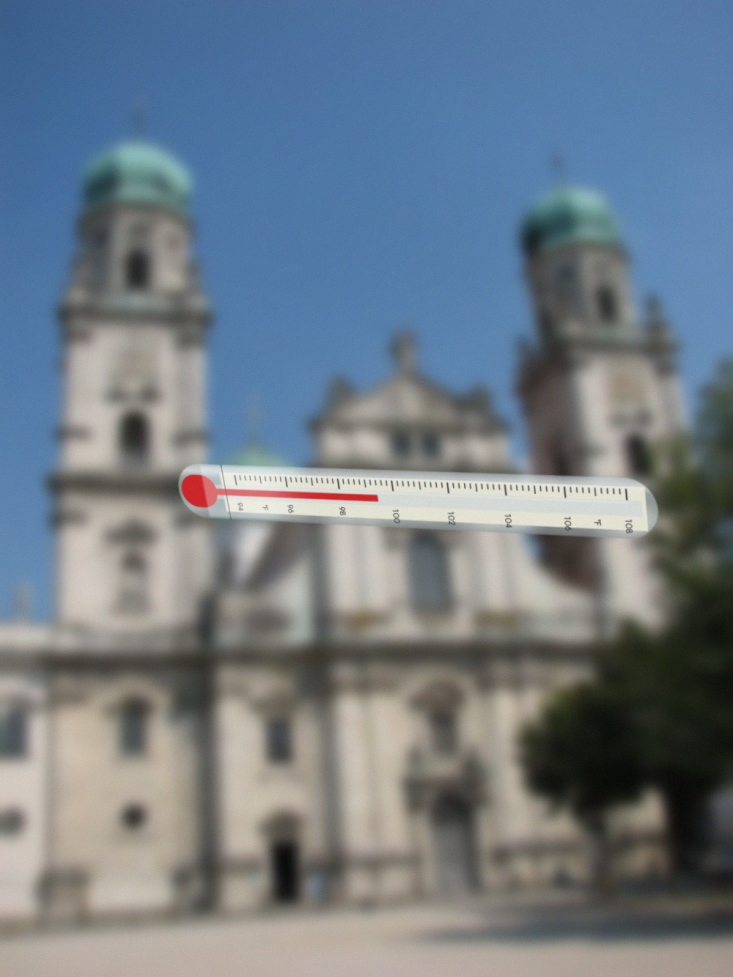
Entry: 99.4; °F
